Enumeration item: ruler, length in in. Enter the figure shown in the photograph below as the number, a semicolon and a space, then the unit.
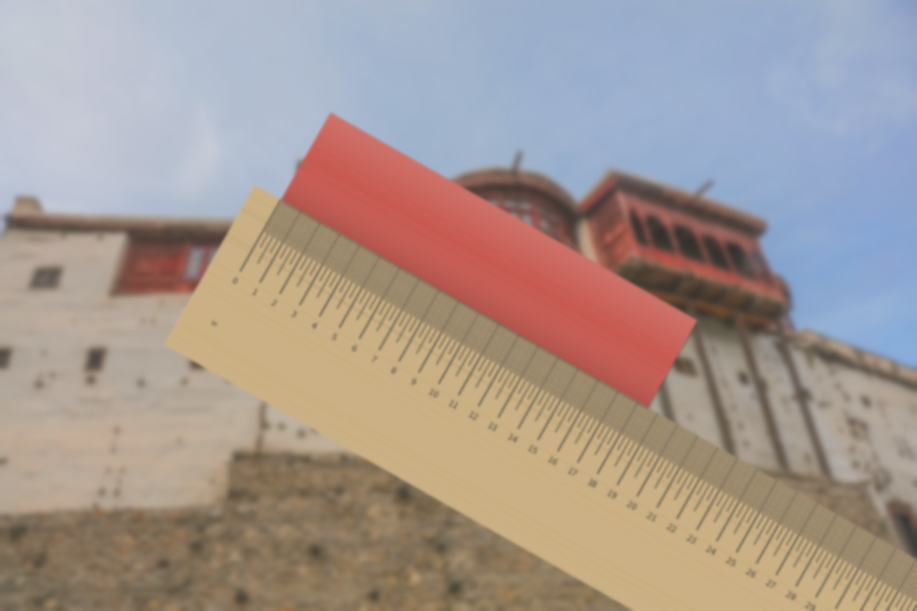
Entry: 18.5; in
